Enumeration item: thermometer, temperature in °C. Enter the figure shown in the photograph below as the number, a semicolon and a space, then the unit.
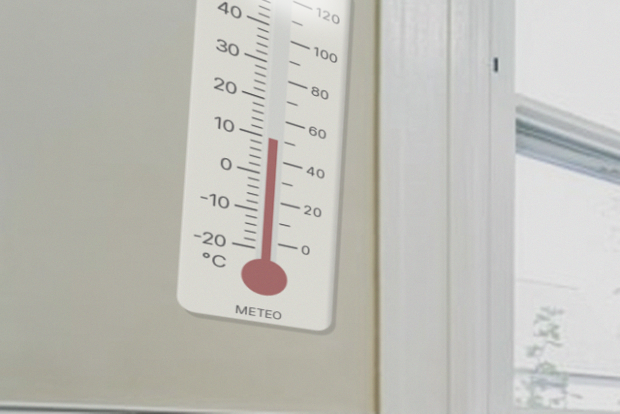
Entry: 10; °C
